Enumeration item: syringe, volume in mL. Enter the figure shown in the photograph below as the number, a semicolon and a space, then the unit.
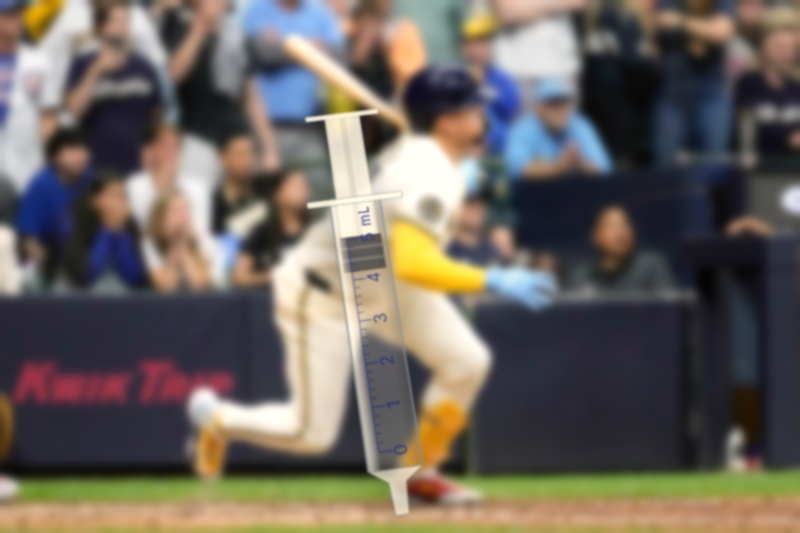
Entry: 4.2; mL
